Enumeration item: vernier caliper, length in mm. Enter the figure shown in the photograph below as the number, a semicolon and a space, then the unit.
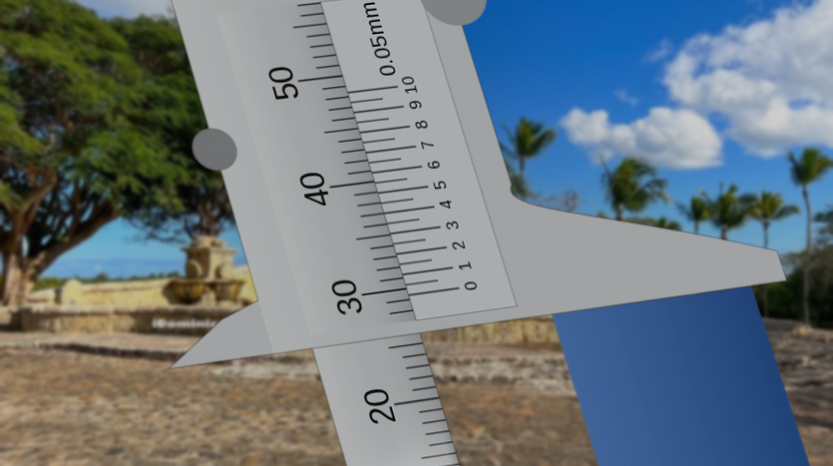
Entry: 29.4; mm
